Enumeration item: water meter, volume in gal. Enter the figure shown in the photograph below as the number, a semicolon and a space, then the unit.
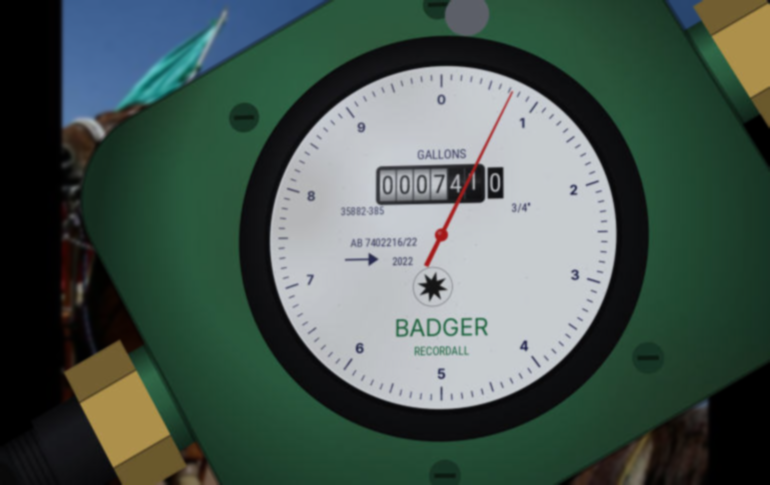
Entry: 7410.7; gal
